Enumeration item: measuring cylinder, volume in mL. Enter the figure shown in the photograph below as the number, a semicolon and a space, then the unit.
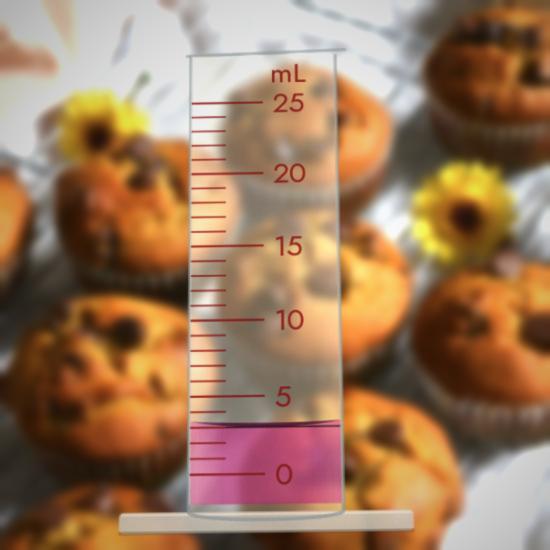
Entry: 3; mL
